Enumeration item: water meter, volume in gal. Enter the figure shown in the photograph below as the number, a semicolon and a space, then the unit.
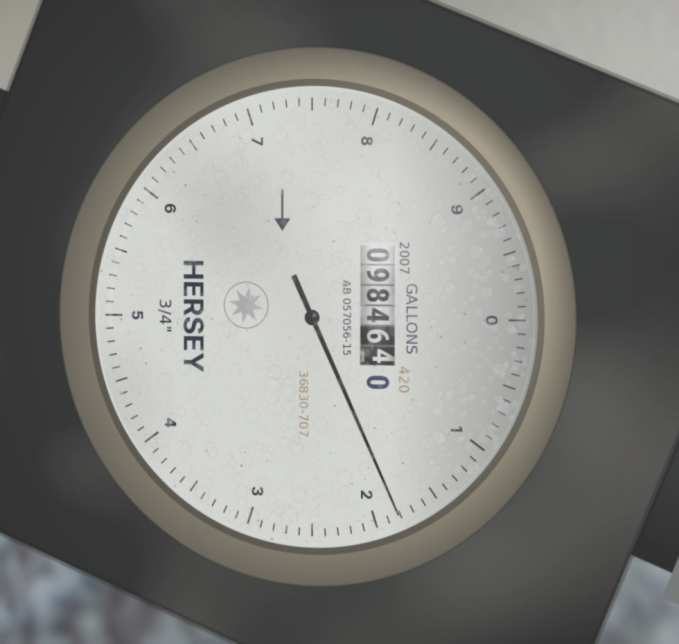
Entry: 984641.8; gal
